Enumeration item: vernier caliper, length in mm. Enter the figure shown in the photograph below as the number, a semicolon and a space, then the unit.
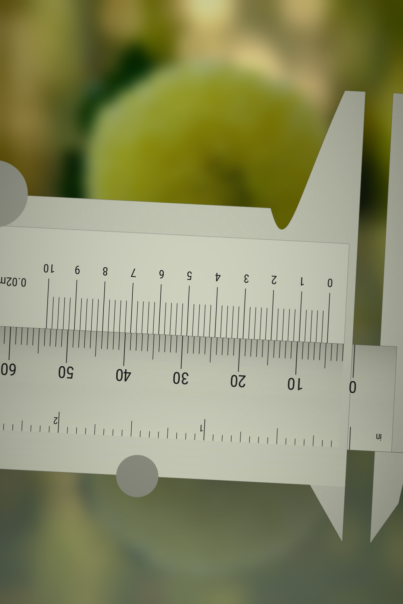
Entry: 4.8; mm
